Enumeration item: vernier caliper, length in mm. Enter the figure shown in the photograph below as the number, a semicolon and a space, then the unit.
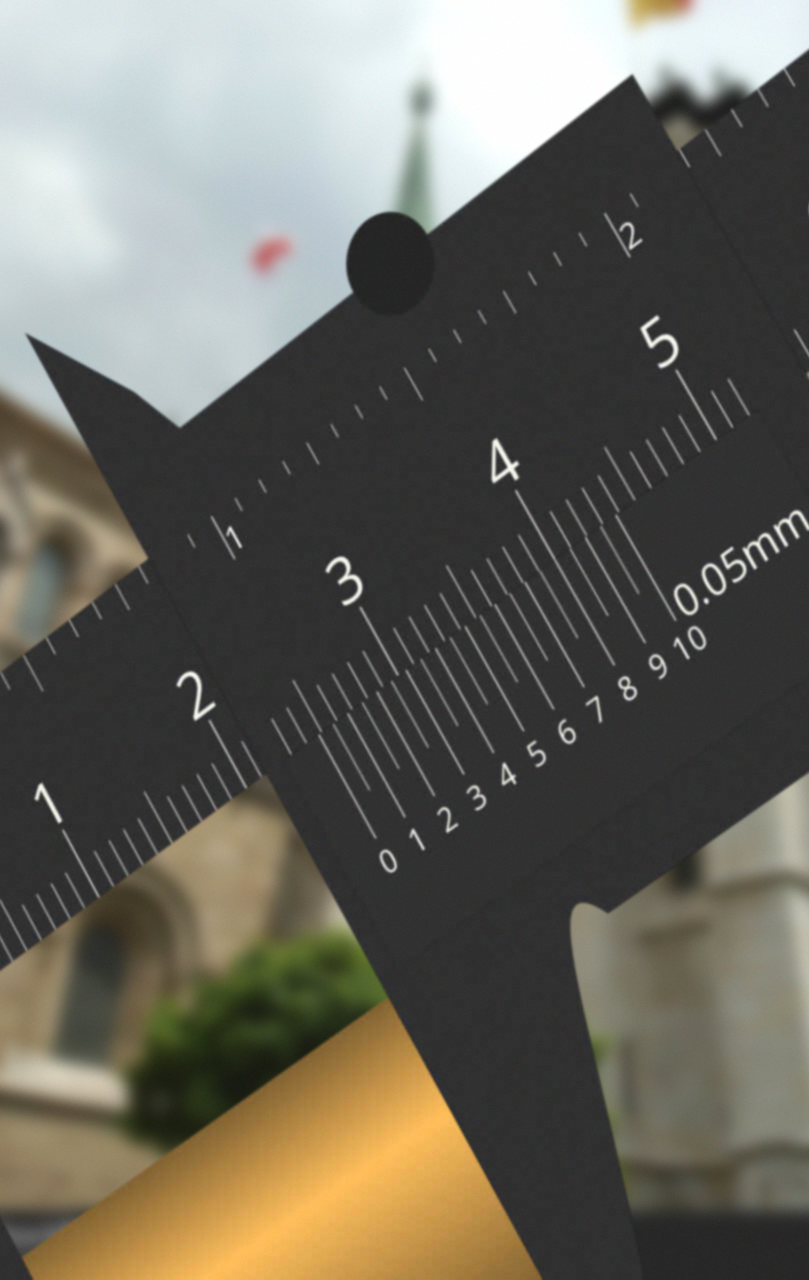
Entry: 24.8; mm
